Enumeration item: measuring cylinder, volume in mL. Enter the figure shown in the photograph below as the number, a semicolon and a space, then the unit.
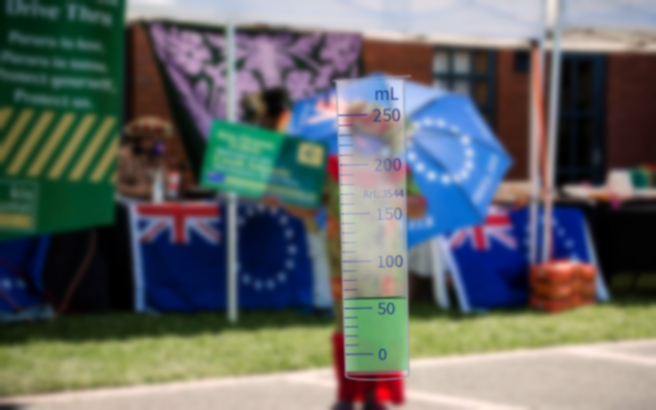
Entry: 60; mL
